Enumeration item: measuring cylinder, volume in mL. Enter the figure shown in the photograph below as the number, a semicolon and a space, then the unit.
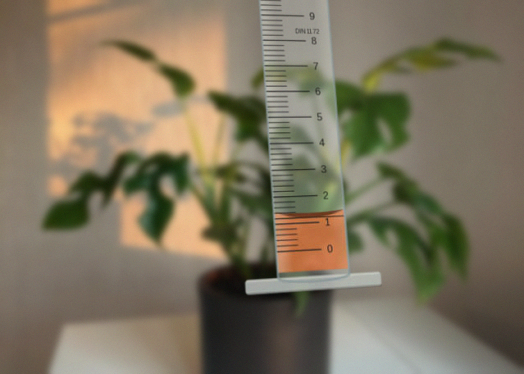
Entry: 1.2; mL
